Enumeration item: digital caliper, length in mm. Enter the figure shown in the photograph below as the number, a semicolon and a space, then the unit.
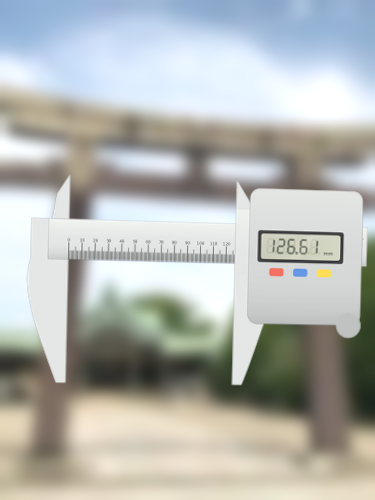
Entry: 126.61; mm
